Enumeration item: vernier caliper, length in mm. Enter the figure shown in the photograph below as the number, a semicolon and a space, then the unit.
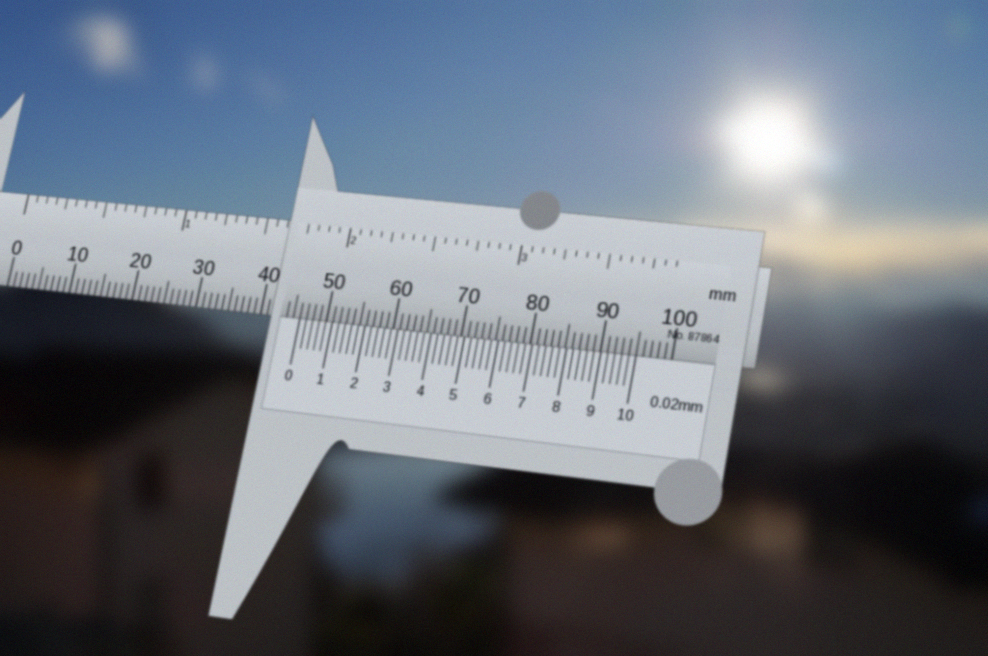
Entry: 46.0; mm
